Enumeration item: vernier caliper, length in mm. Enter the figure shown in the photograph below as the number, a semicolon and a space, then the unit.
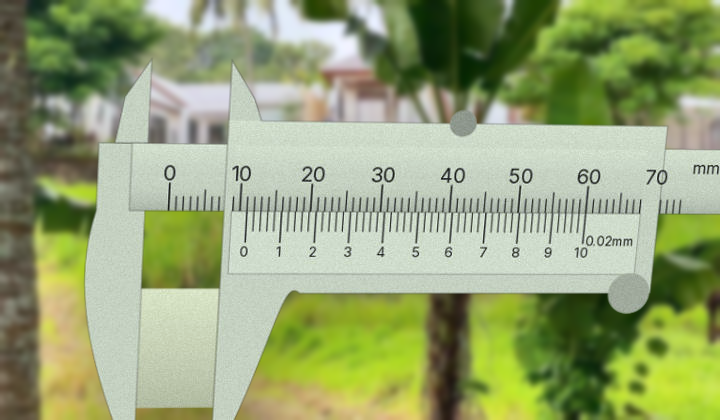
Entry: 11.0; mm
